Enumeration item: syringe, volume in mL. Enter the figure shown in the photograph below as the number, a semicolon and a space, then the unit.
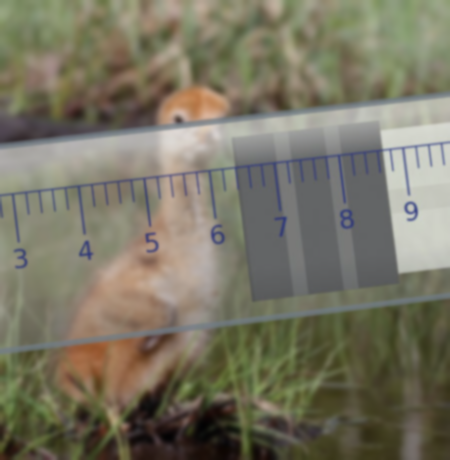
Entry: 6.4; mL
